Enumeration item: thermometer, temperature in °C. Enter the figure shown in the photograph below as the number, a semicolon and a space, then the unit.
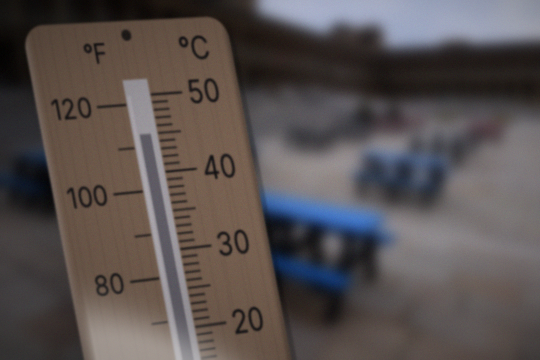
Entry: 45; °C
